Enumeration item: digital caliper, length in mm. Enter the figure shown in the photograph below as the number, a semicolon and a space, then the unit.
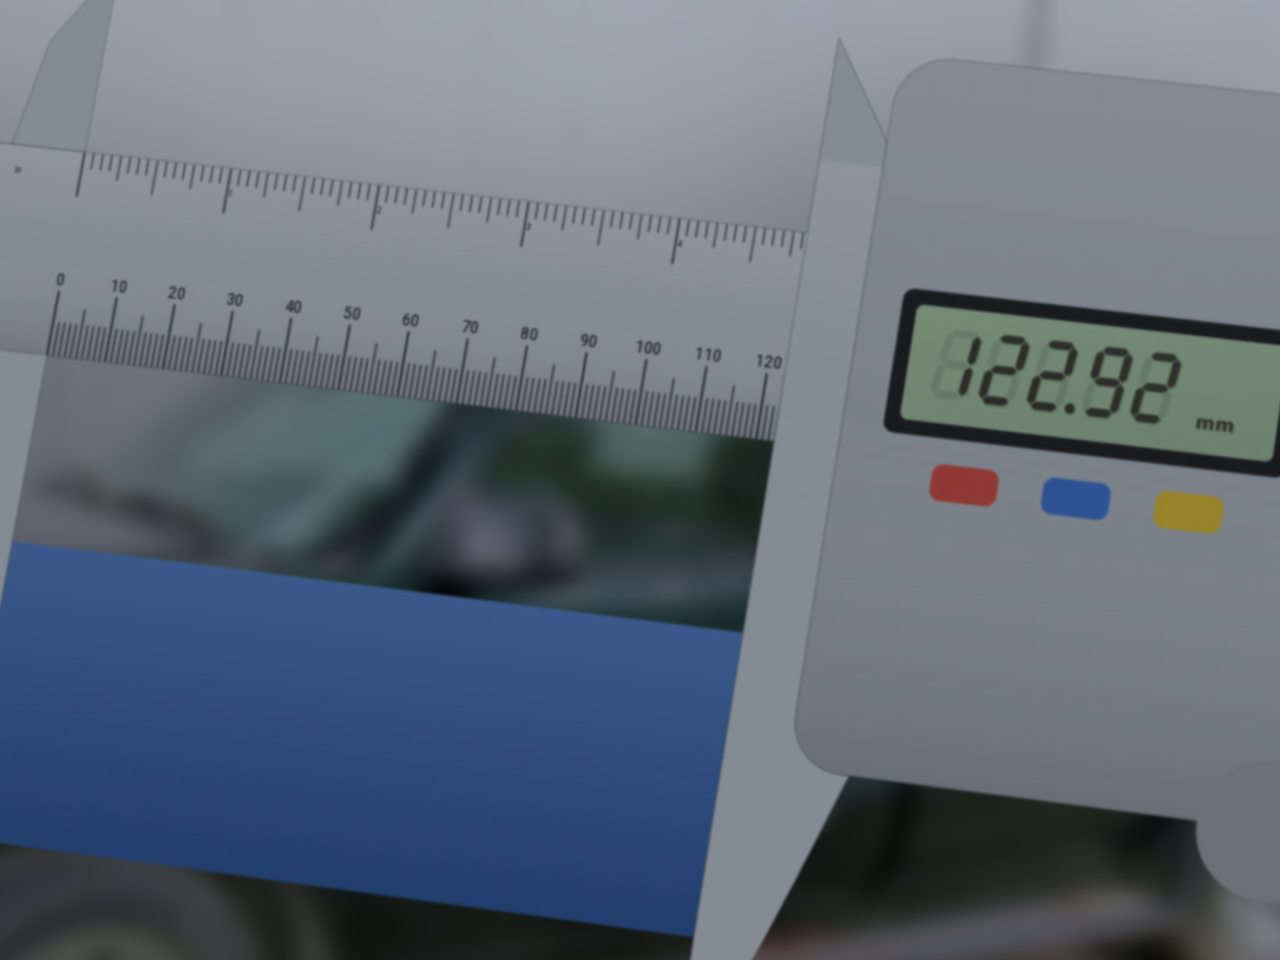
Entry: 122.92; mm
